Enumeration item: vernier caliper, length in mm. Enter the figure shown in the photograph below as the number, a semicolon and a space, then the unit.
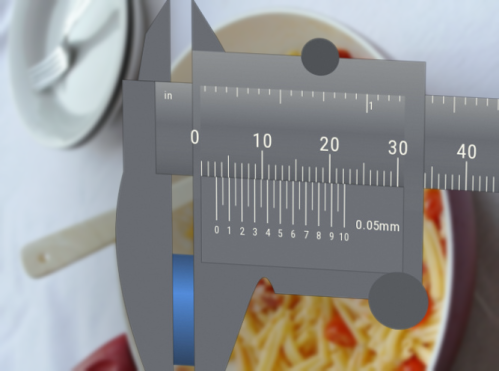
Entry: 3.2; mm
